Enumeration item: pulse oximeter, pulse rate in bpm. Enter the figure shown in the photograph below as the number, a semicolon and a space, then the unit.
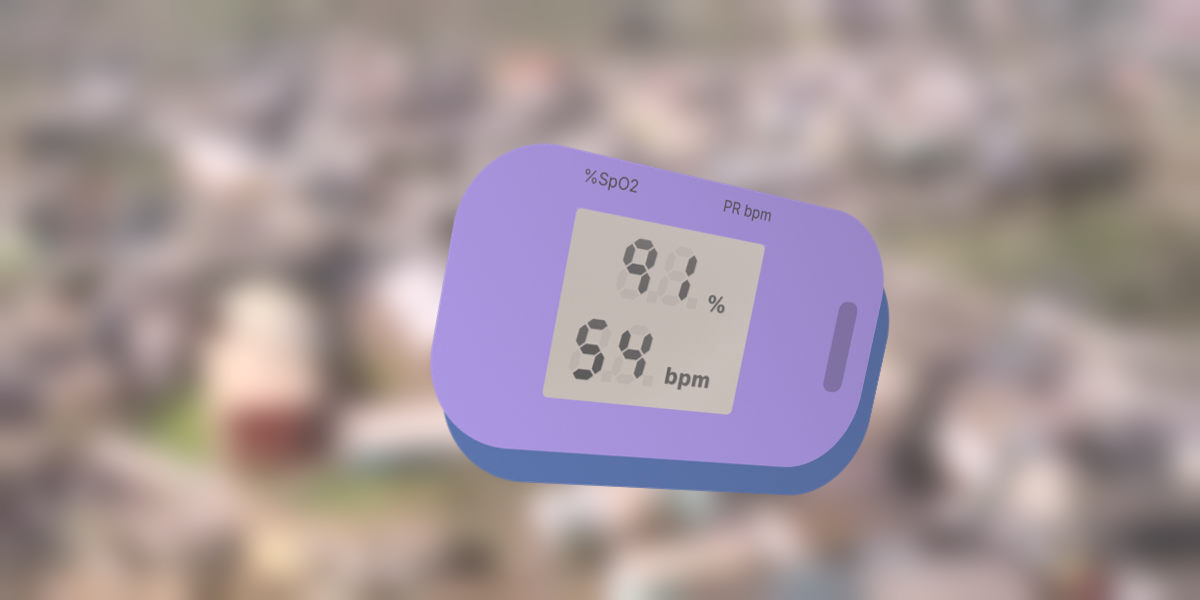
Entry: 54; bpm
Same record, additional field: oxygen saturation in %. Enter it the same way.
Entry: 91; %
